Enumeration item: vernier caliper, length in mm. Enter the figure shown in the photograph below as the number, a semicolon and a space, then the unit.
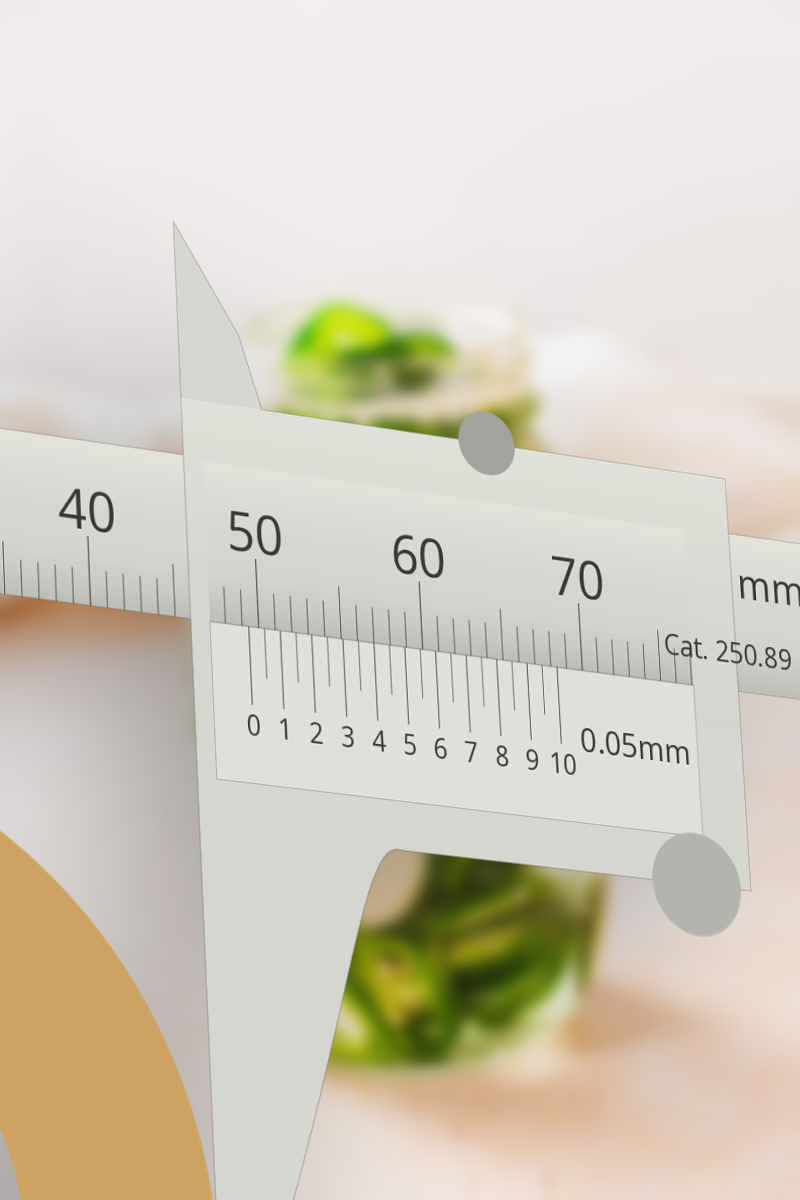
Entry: 49.4; mm
